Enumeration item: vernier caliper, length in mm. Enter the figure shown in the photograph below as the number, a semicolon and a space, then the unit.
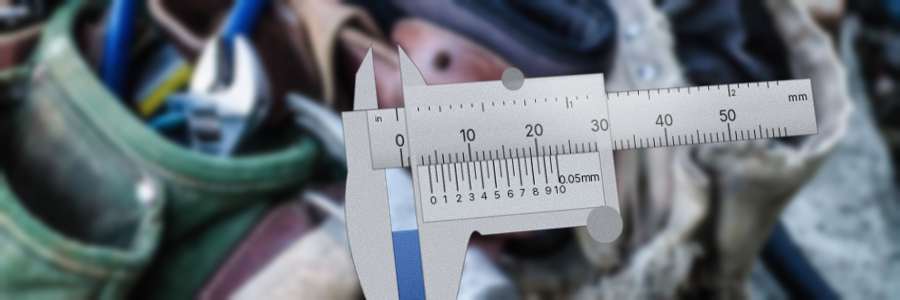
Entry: 3.8; mm
